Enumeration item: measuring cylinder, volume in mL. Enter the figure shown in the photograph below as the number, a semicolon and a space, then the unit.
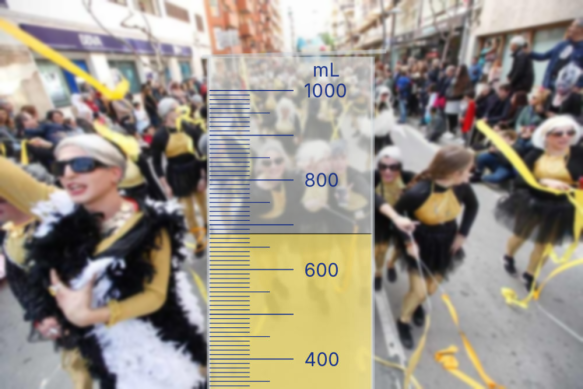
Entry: 680; mL
